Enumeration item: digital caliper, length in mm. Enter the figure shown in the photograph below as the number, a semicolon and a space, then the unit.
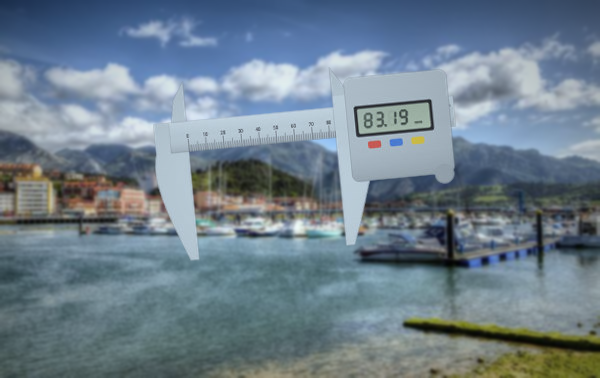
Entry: 83.19; mm
